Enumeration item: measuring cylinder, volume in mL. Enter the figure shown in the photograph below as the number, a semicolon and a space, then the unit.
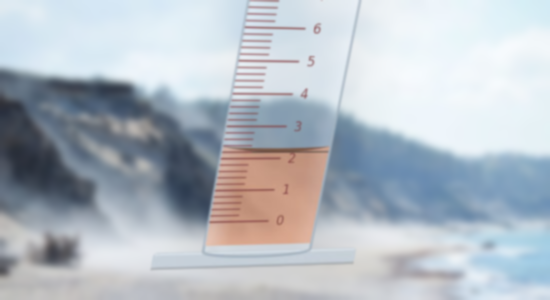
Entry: 2.2; mL
